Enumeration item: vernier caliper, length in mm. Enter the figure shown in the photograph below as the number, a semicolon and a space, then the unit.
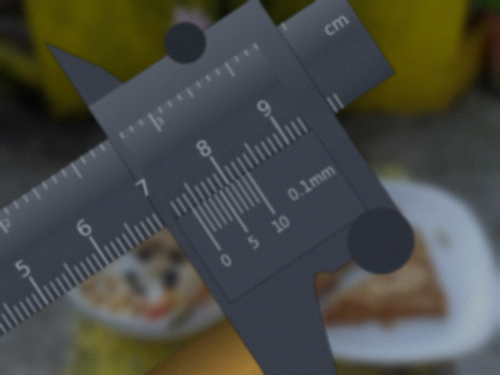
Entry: 74.0; mm
